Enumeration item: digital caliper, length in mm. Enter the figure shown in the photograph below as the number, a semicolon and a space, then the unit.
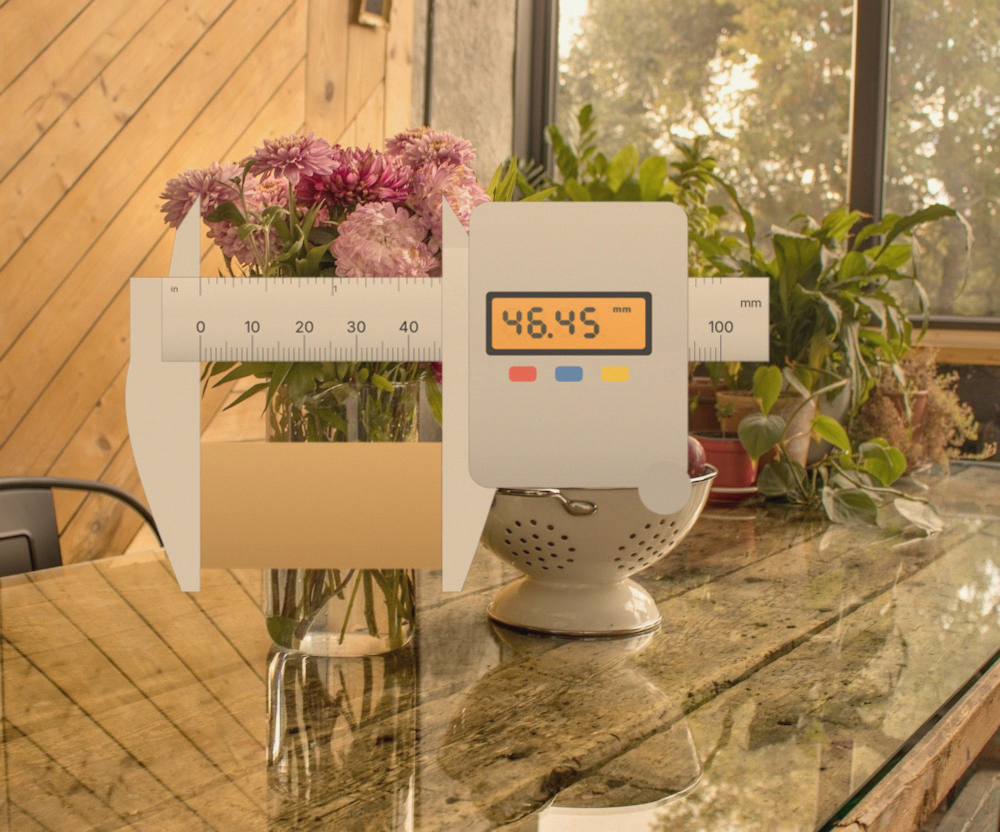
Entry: 46.45; mm
